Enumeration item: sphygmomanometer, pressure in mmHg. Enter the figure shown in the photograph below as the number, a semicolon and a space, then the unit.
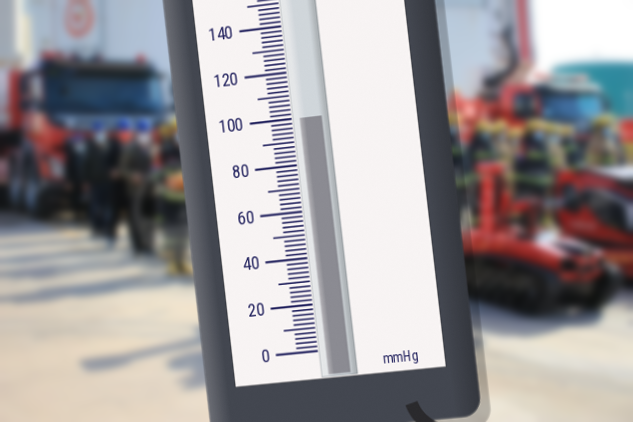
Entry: 100; mmHg
